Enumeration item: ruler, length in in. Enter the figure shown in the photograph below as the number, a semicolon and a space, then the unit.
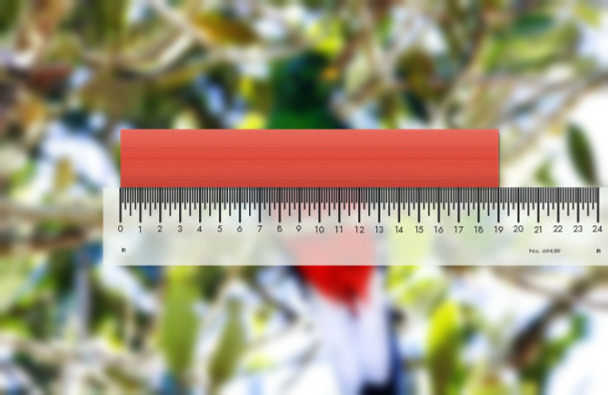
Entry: 19; in
